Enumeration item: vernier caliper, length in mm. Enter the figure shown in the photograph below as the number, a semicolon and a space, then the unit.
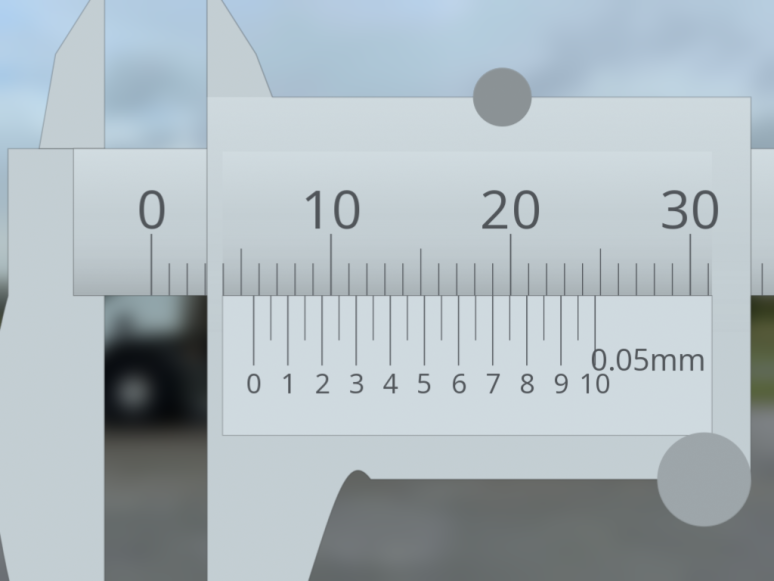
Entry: 5.7; mm
